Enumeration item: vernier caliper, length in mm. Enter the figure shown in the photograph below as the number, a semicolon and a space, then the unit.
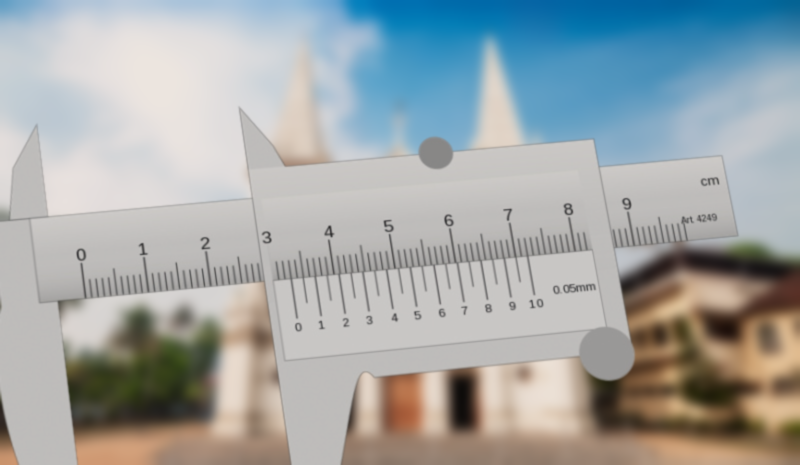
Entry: 33.0; mm
